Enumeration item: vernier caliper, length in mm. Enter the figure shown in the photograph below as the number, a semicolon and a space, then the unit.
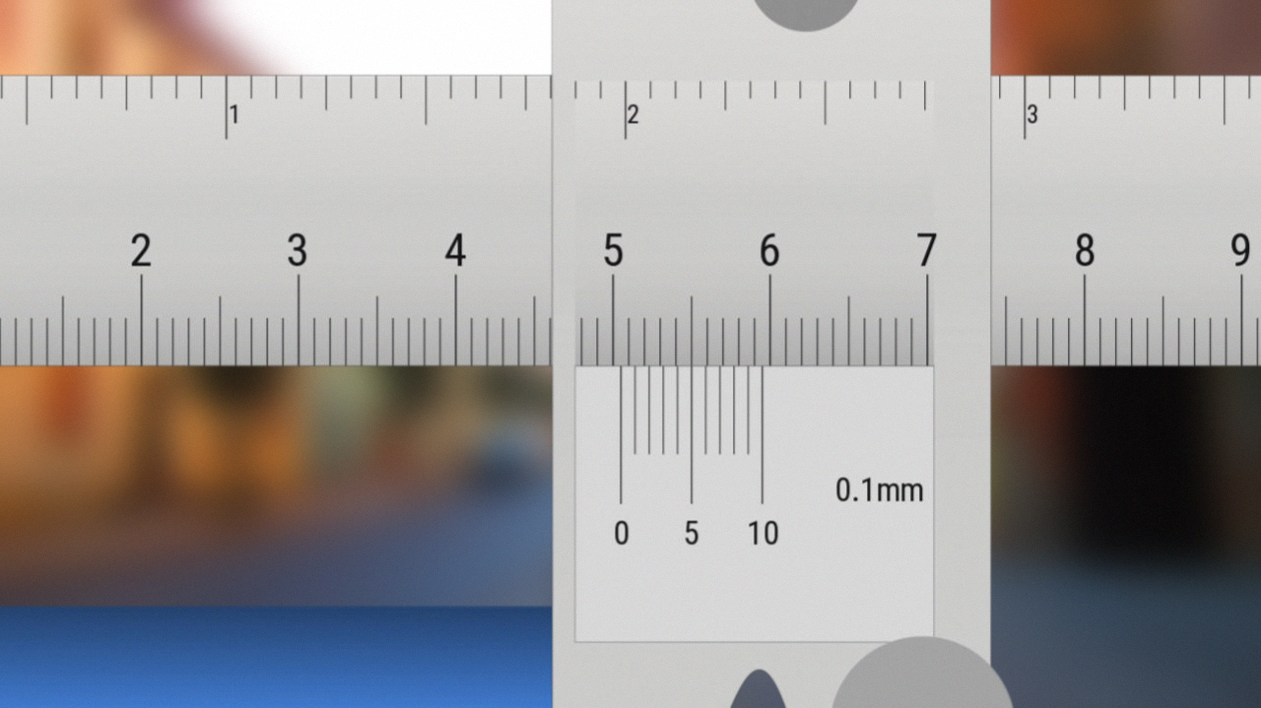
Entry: 50.5; mm
